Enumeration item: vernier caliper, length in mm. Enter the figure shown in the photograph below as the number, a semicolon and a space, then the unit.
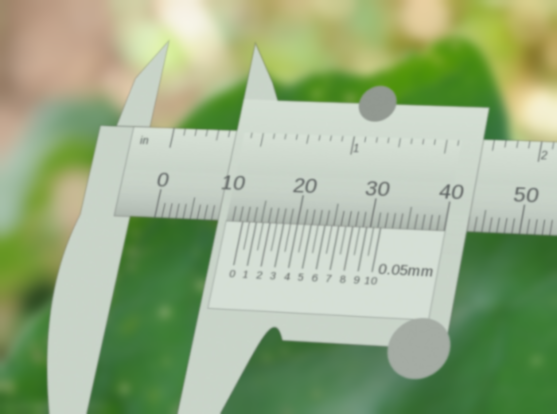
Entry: 12.4; mm
